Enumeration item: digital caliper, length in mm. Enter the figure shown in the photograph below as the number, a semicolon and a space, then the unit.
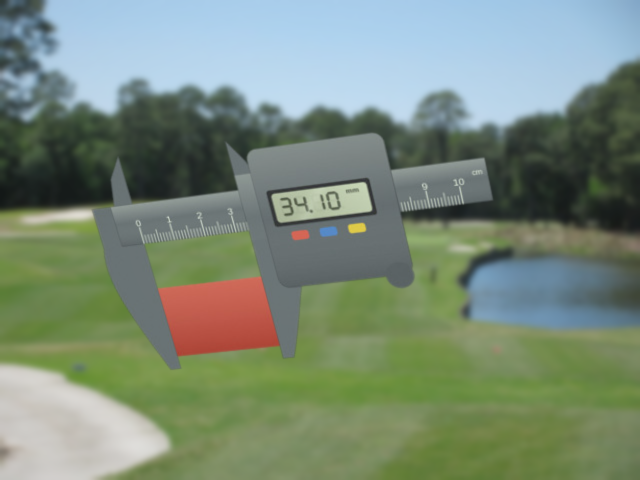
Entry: 34.10; mm
